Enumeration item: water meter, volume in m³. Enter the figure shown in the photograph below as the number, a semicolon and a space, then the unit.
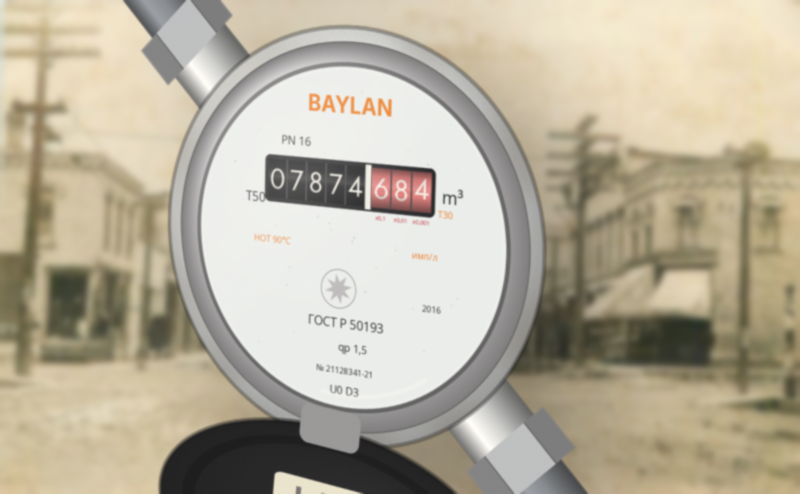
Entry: 7874.684; m³
